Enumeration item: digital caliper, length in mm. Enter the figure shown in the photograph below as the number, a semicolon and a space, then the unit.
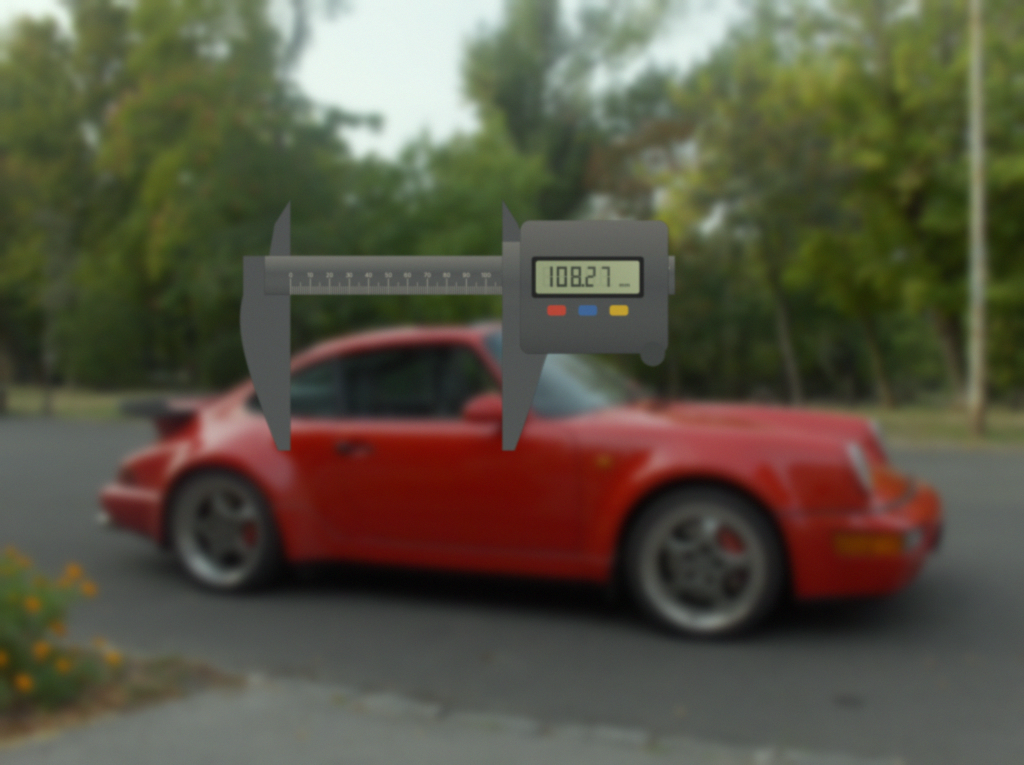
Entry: 108.27; mm
